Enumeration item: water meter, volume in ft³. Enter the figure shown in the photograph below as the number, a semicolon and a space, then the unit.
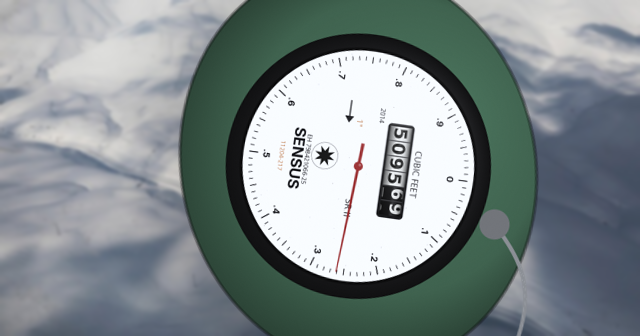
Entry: 509569.26; ft³
